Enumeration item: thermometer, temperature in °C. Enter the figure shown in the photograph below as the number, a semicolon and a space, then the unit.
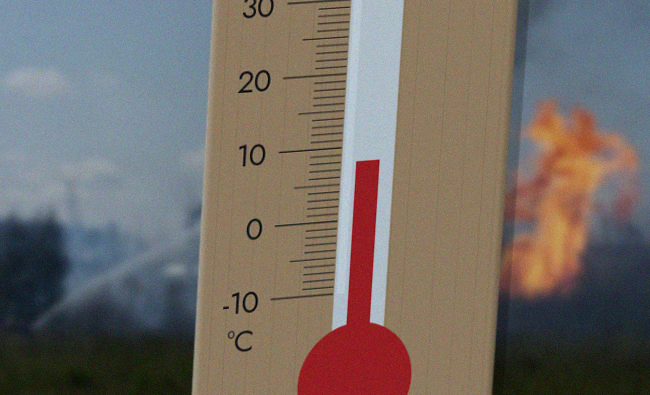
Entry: 8; °C
